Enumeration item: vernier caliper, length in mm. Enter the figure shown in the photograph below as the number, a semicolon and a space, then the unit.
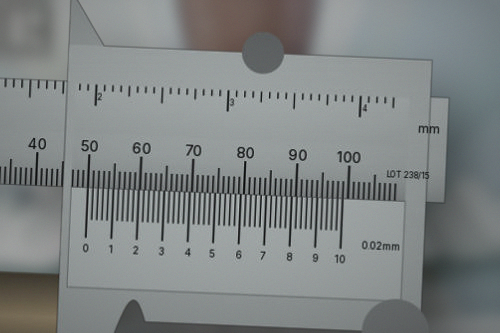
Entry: 50.0; mm
